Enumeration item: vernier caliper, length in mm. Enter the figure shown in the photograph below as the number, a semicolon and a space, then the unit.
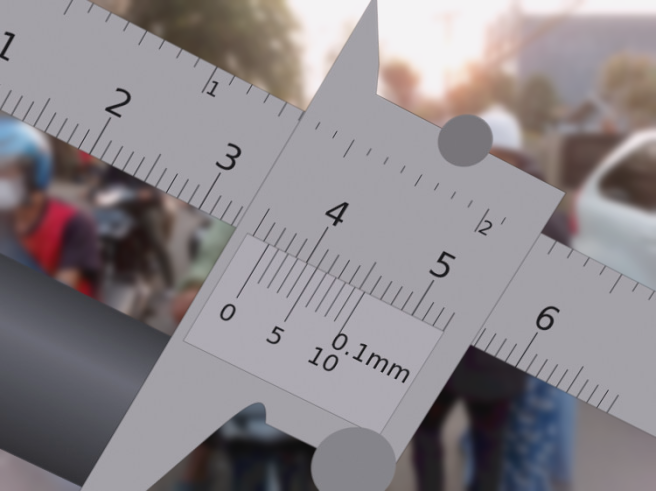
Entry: 36.5; mm
